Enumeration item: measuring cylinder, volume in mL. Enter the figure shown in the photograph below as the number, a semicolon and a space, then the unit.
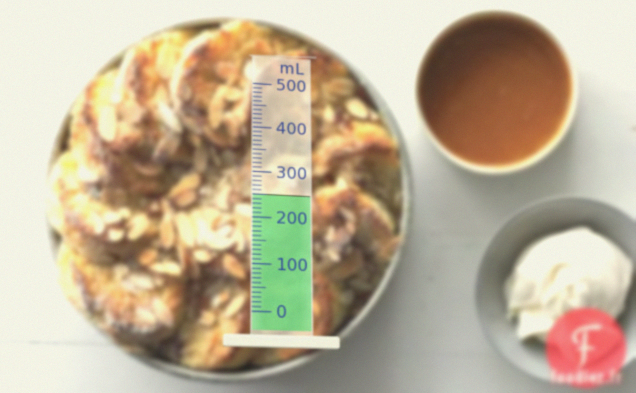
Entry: 250; mL
